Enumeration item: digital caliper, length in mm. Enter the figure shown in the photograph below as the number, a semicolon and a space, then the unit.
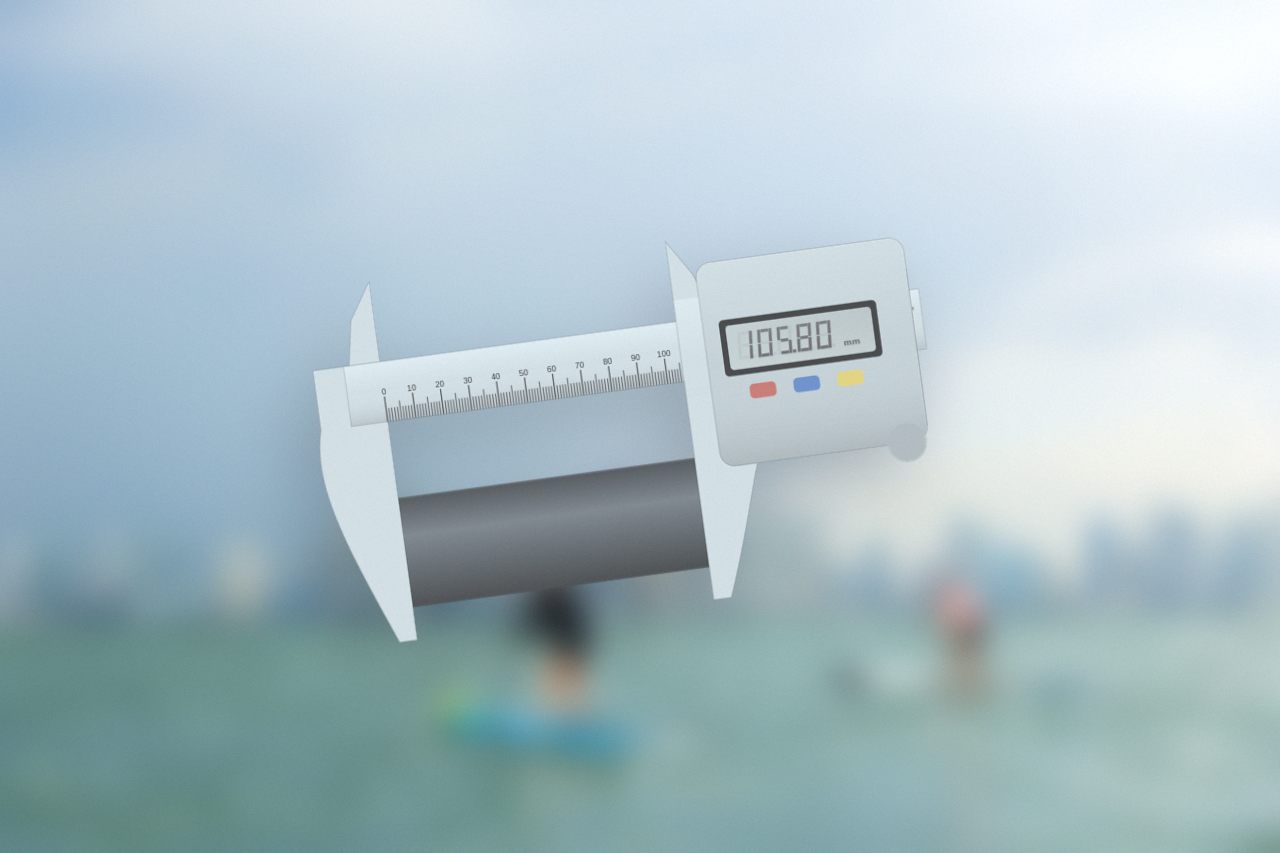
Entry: 105.80; mm
